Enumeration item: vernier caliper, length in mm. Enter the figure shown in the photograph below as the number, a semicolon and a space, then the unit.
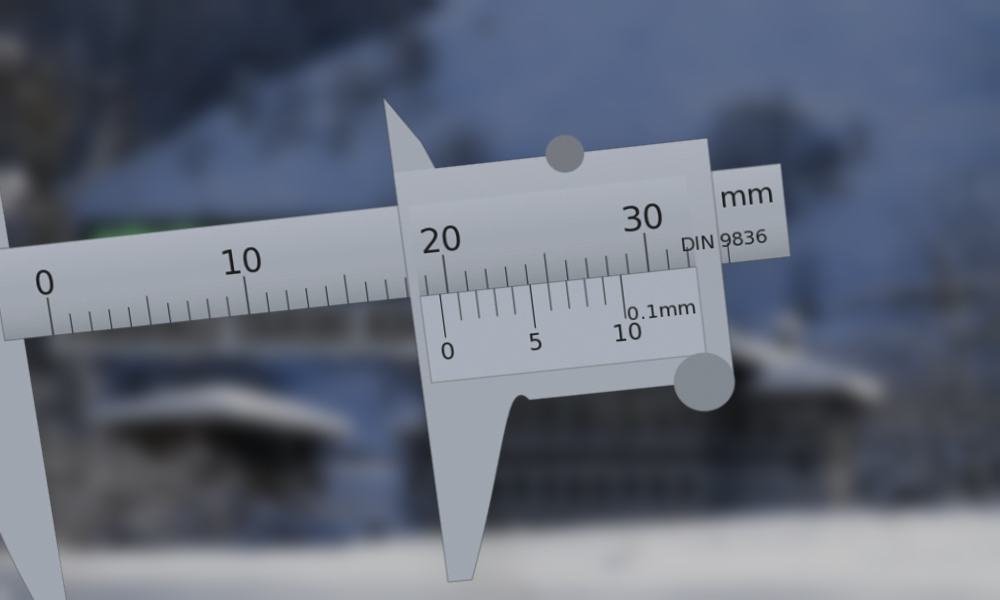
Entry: 19.6; mm
